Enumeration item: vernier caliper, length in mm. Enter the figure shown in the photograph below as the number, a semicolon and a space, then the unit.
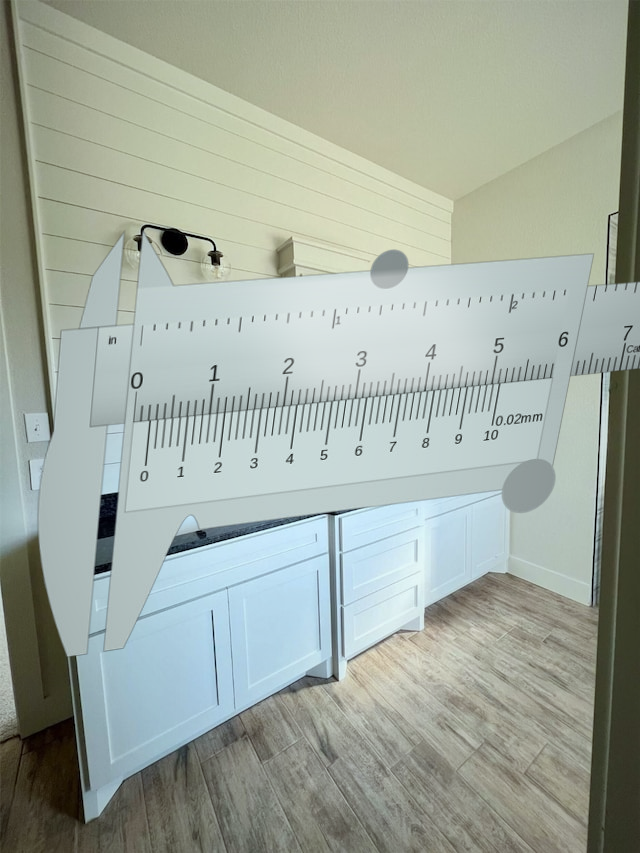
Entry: 2.2; mm
